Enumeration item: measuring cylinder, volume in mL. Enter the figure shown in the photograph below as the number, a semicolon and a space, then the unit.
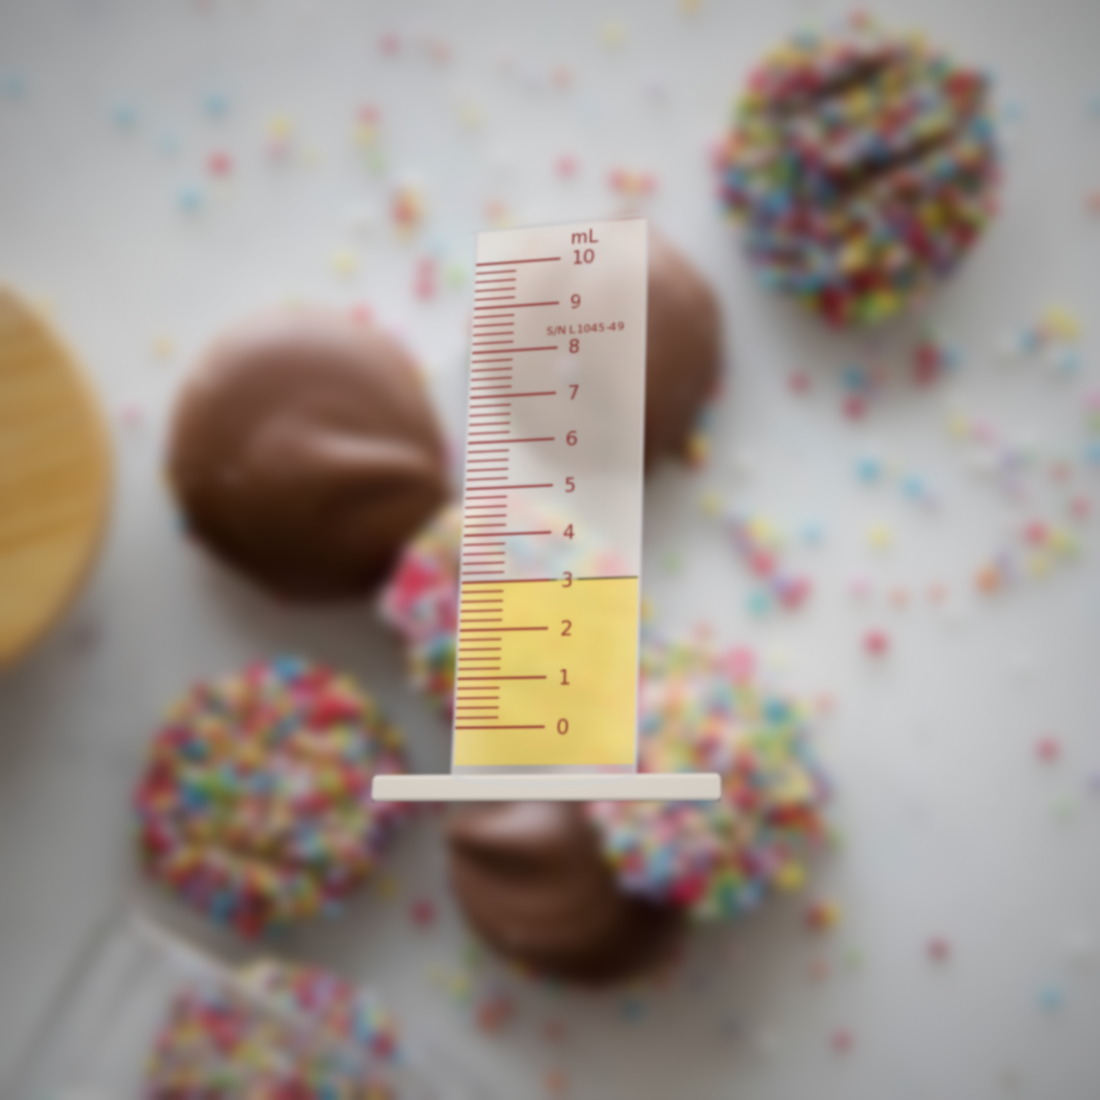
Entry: 3; mL
